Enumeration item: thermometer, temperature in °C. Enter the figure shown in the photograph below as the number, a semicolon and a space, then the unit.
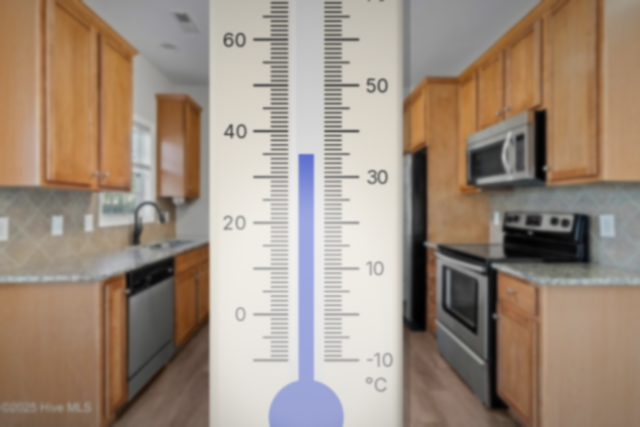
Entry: 35; °C
